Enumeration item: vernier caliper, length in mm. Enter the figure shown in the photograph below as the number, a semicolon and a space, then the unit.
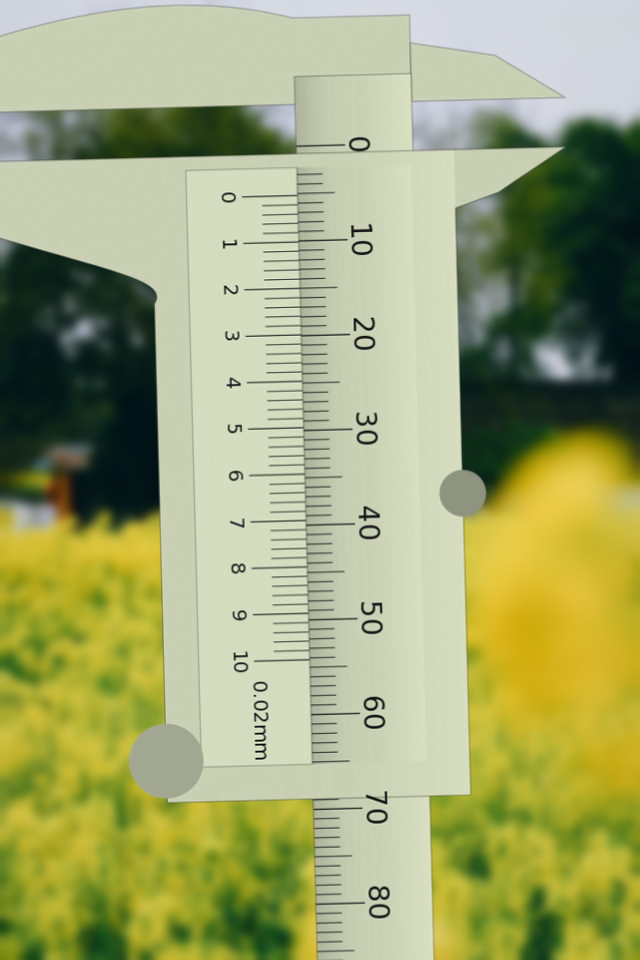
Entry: 5.2; mm
